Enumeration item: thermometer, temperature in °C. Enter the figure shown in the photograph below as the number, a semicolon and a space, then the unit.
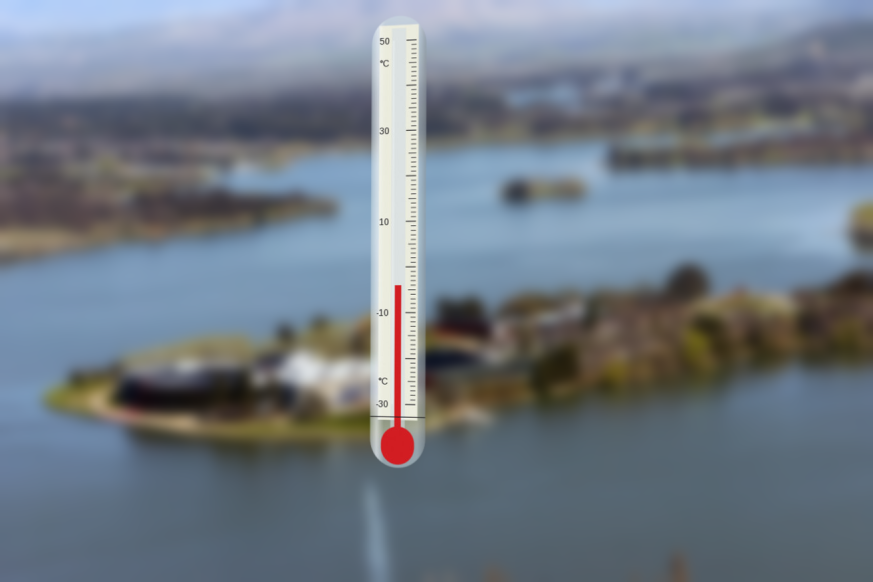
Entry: -4; °C
